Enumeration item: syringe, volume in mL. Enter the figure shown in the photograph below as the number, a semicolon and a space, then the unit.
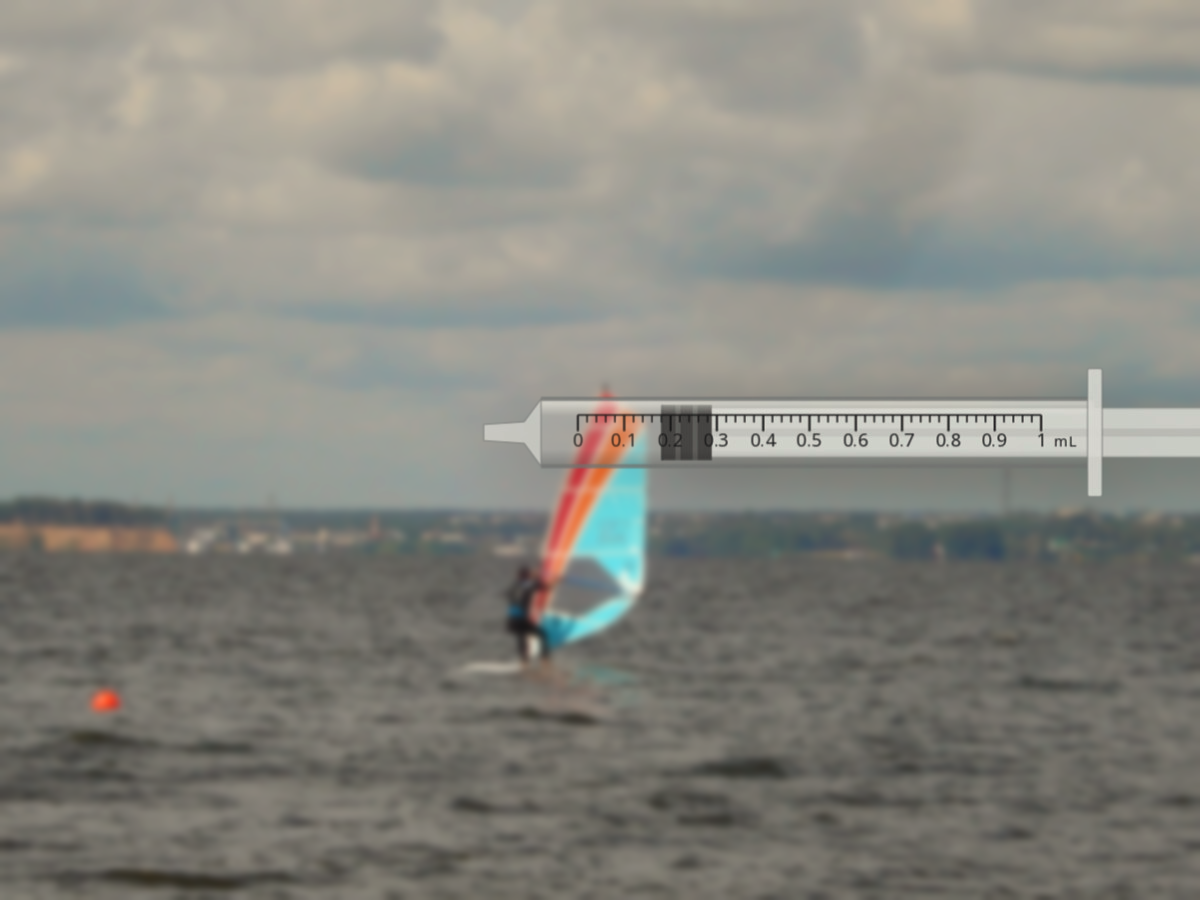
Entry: 0.18; mL
